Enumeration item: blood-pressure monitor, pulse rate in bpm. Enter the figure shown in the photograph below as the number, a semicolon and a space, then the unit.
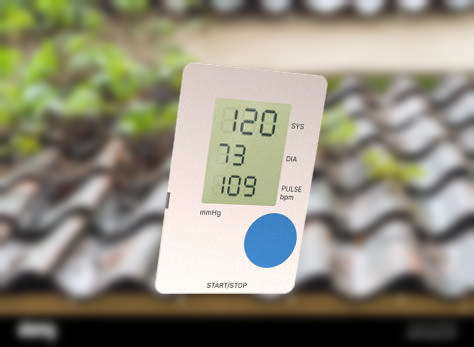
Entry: 109; bpm
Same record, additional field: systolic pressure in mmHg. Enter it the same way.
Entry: 120; mmHg
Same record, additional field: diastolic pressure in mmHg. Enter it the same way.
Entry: 73; mmHg
